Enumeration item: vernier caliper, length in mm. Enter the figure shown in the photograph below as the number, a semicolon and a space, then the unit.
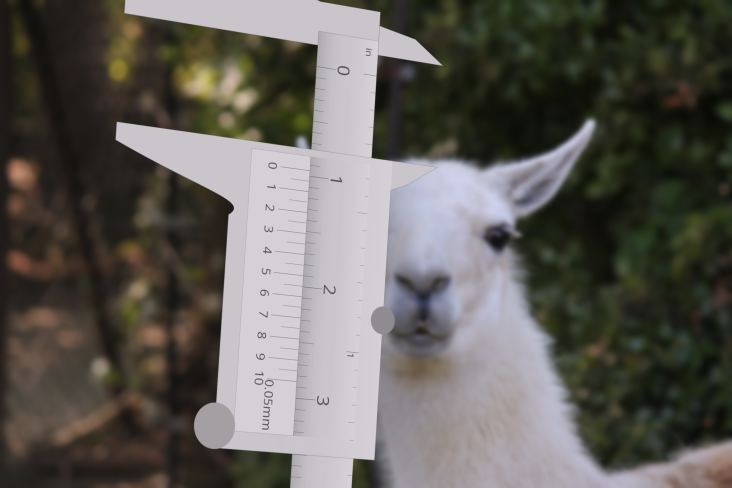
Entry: 9.5; mm
